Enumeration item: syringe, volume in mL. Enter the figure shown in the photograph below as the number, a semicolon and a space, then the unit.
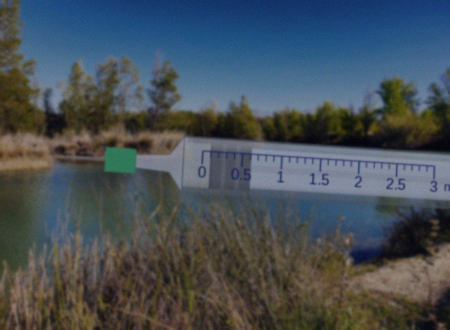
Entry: 0.1; mL
